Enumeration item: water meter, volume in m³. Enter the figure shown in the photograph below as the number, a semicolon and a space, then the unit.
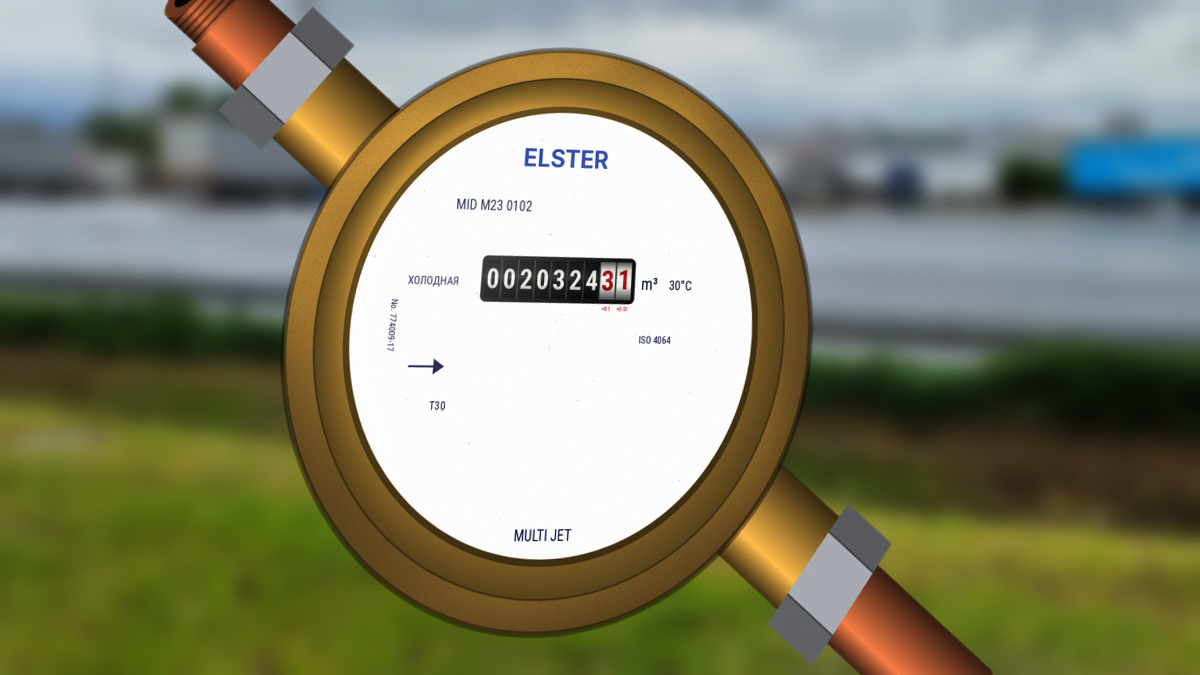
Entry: 20324.31; m³
